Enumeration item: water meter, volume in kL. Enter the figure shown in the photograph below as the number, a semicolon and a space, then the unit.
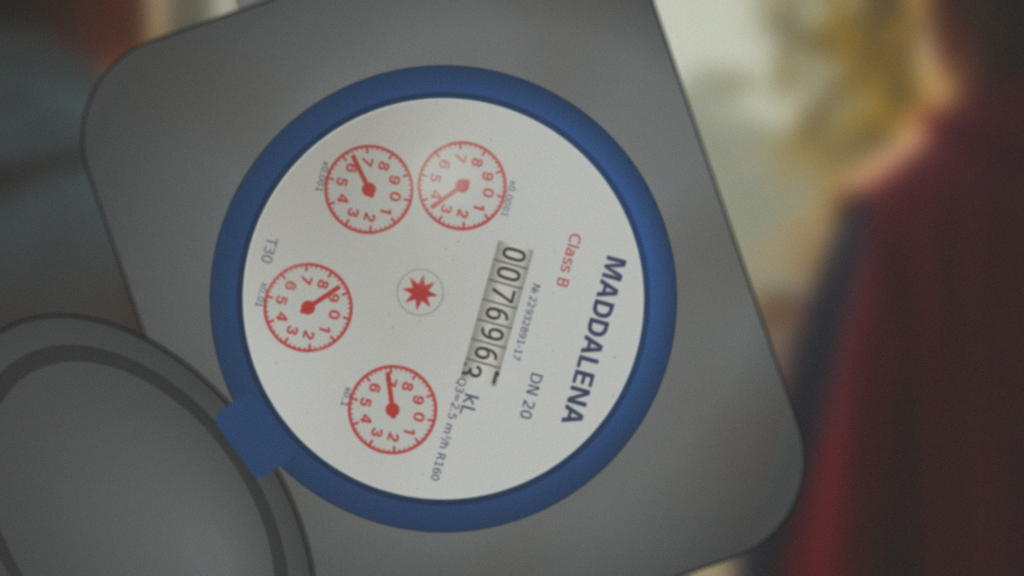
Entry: 76962.6863; kL
